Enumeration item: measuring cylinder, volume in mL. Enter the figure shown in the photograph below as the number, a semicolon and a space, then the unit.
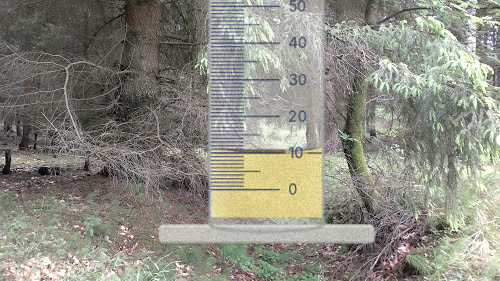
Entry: 10; mL
